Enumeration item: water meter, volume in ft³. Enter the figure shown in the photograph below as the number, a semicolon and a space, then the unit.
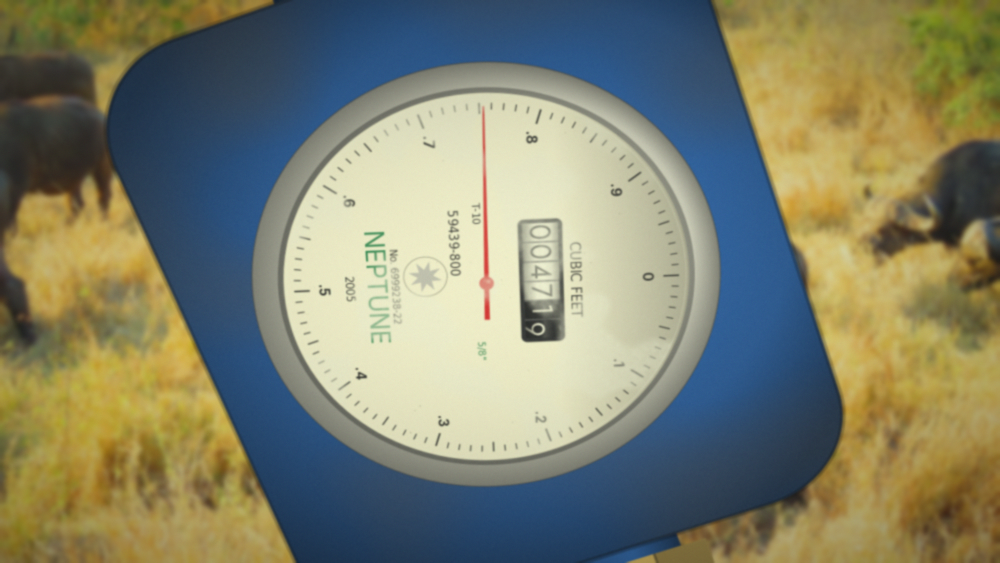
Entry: 4718.75; ft³
